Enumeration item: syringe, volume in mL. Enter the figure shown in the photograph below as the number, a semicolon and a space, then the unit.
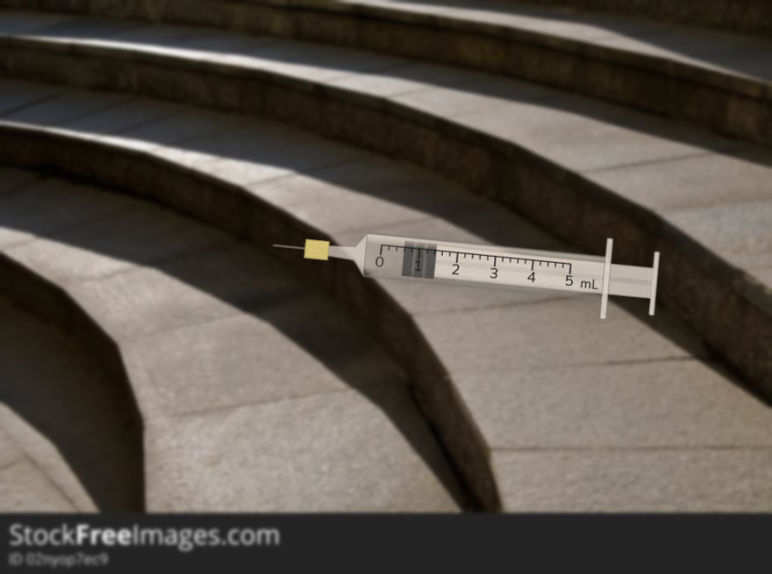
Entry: 0.6; mL
